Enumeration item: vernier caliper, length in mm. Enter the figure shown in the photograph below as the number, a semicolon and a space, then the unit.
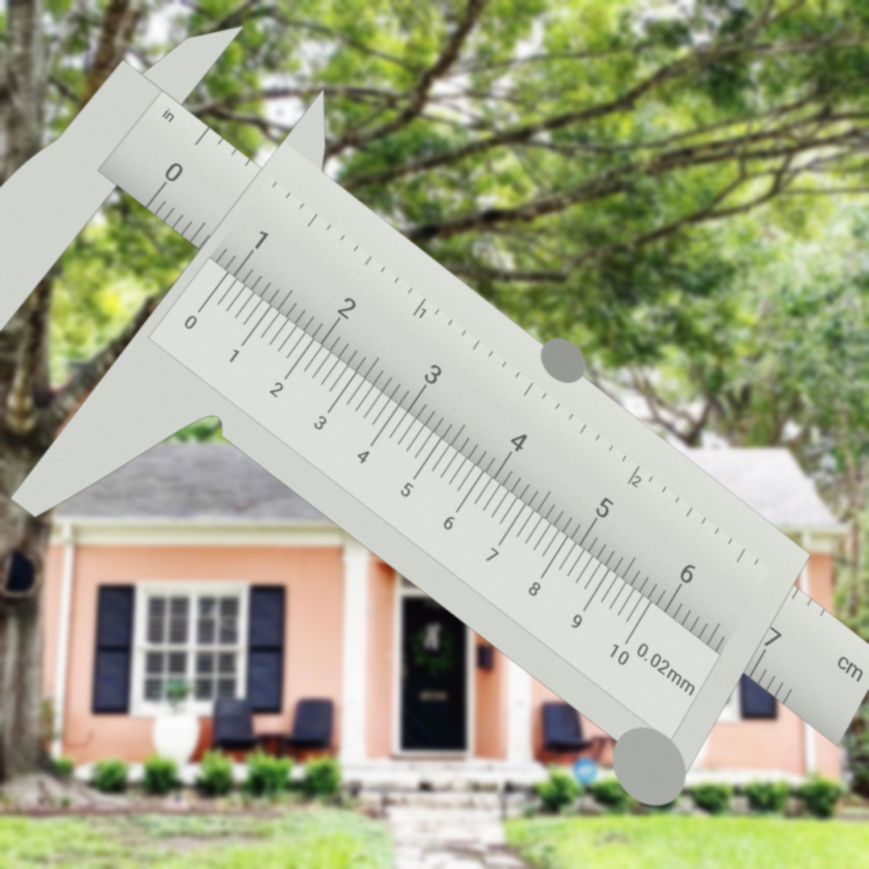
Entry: 9.4; mm
